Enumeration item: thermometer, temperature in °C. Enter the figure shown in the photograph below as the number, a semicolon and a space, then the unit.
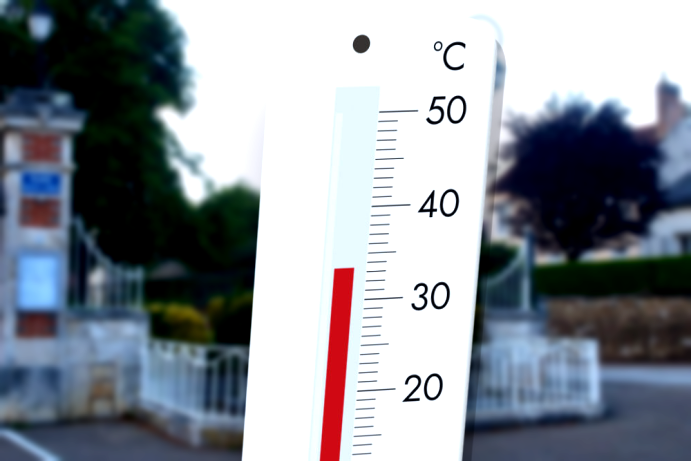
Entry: 33.5; °C
